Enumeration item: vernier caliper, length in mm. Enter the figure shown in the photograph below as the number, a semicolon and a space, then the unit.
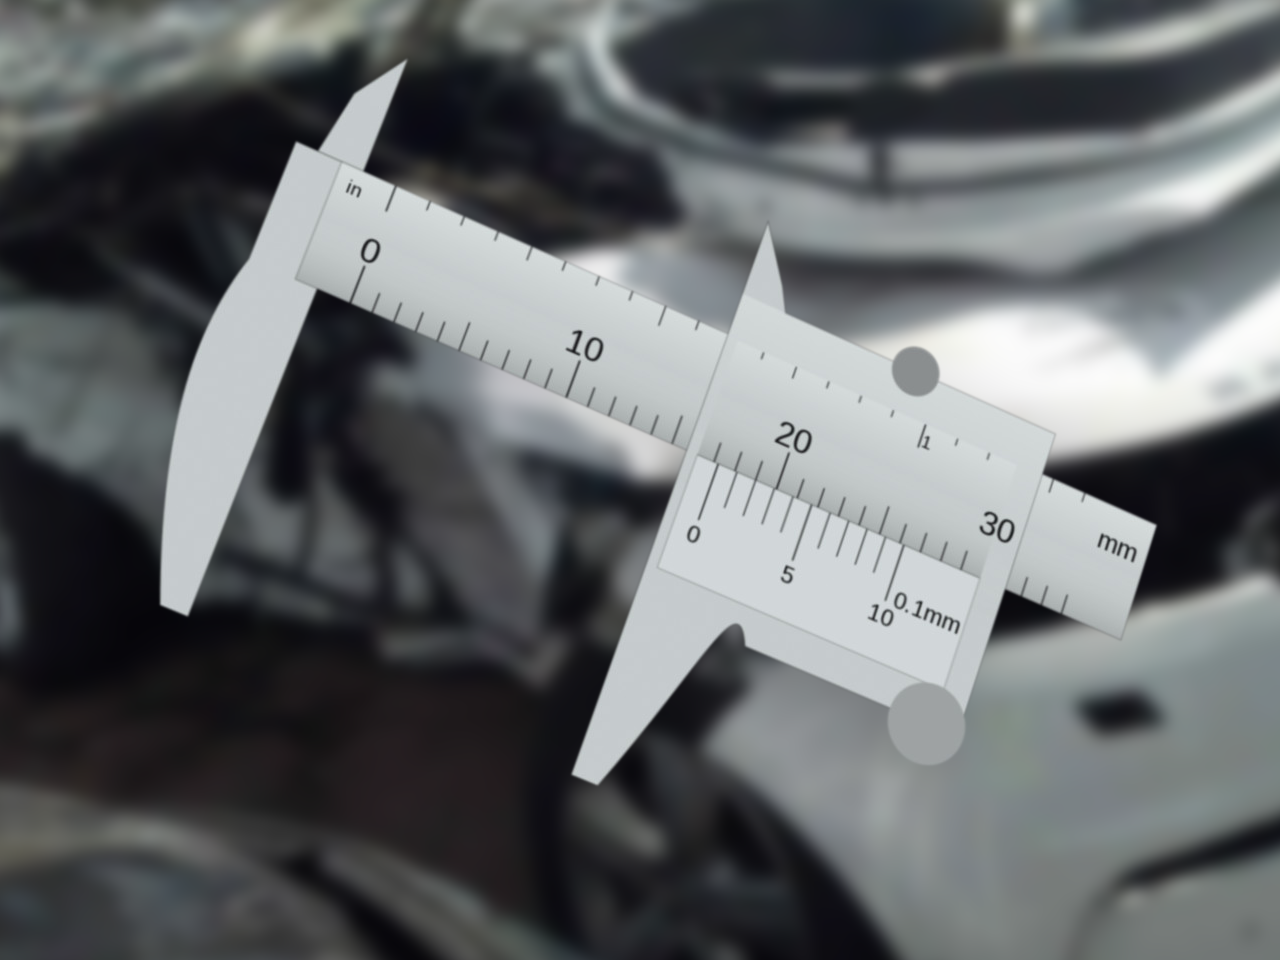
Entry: 17.2; mm
